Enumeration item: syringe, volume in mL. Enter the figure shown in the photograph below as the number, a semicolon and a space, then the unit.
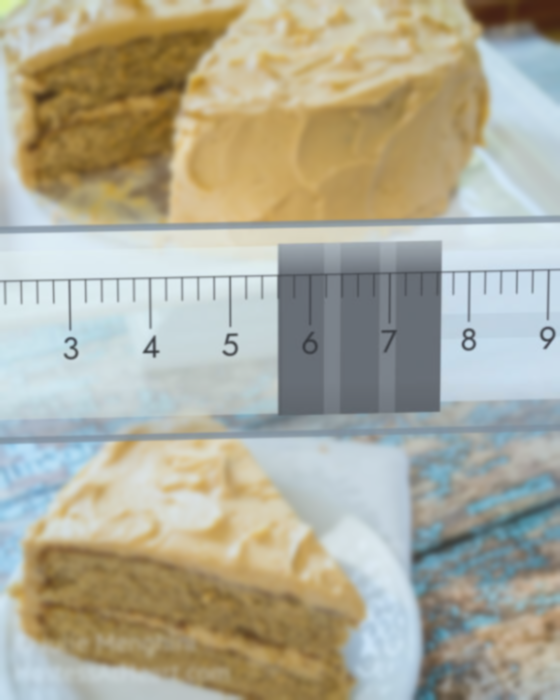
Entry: 5.6; mL
